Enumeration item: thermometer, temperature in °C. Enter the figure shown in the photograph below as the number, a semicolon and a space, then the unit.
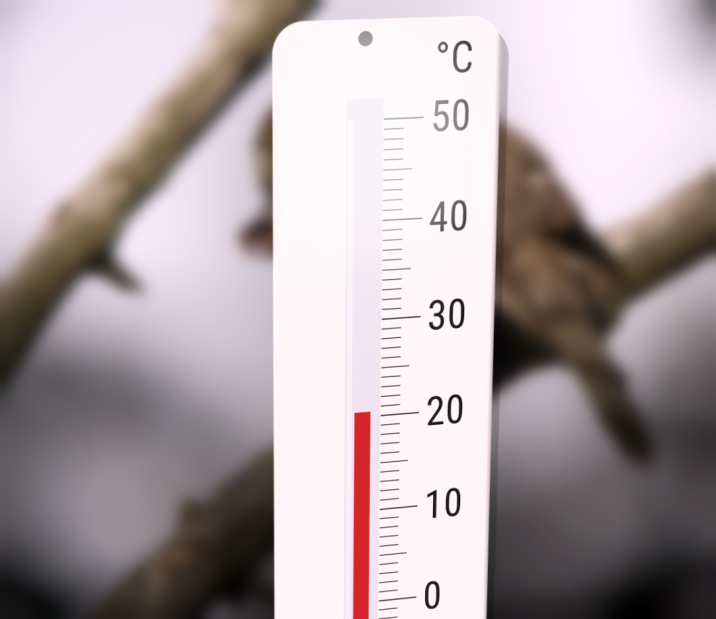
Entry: 20.5; °C
